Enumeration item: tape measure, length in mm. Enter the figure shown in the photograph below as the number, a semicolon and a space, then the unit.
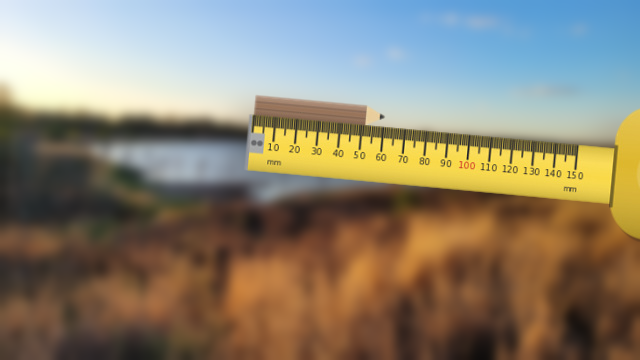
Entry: 60; mm
